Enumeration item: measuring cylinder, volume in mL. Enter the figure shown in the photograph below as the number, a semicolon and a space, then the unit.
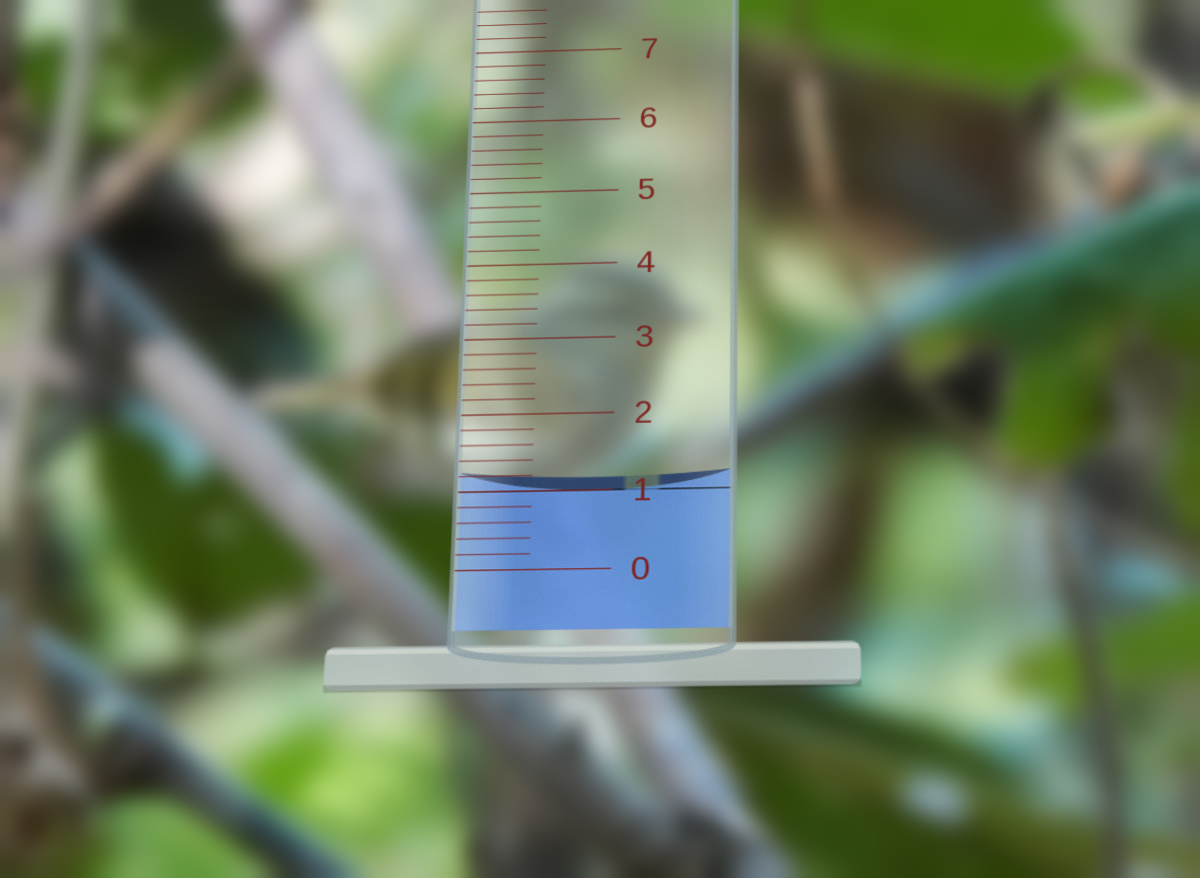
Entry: 1; mL
